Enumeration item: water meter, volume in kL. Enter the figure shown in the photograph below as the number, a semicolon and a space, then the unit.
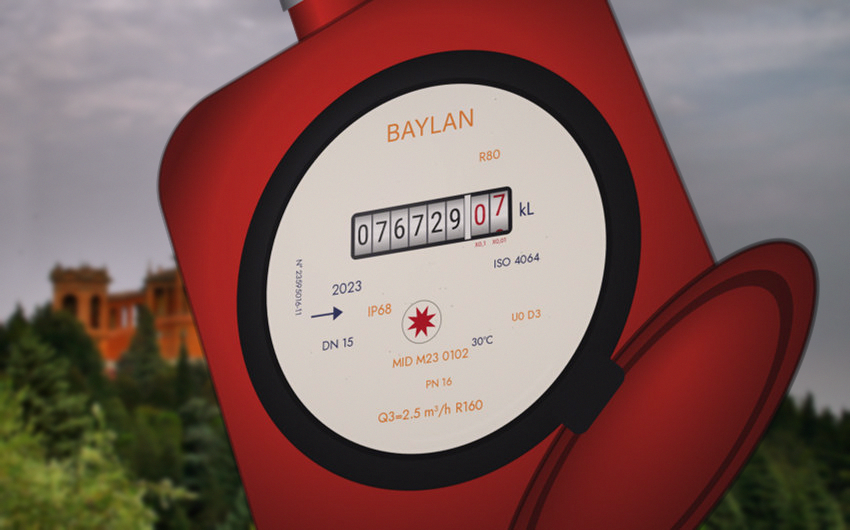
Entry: 76729.07; kL
